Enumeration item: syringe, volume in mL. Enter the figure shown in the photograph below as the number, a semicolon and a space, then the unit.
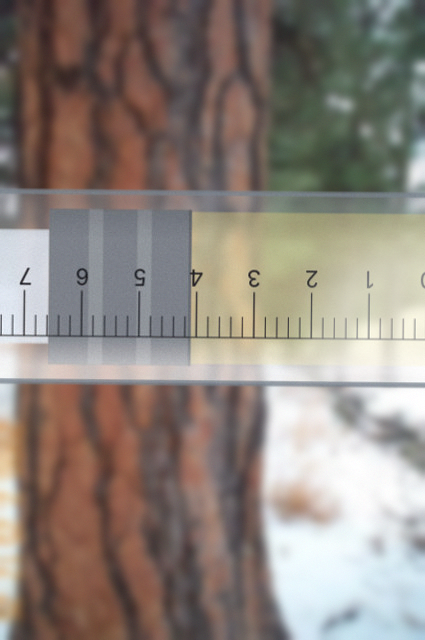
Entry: 4.1; mL
